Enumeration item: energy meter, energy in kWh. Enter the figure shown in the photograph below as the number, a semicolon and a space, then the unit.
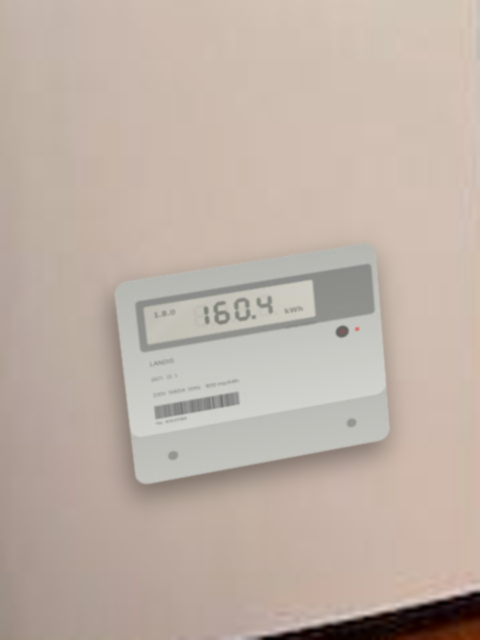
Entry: 160.4; kWh
